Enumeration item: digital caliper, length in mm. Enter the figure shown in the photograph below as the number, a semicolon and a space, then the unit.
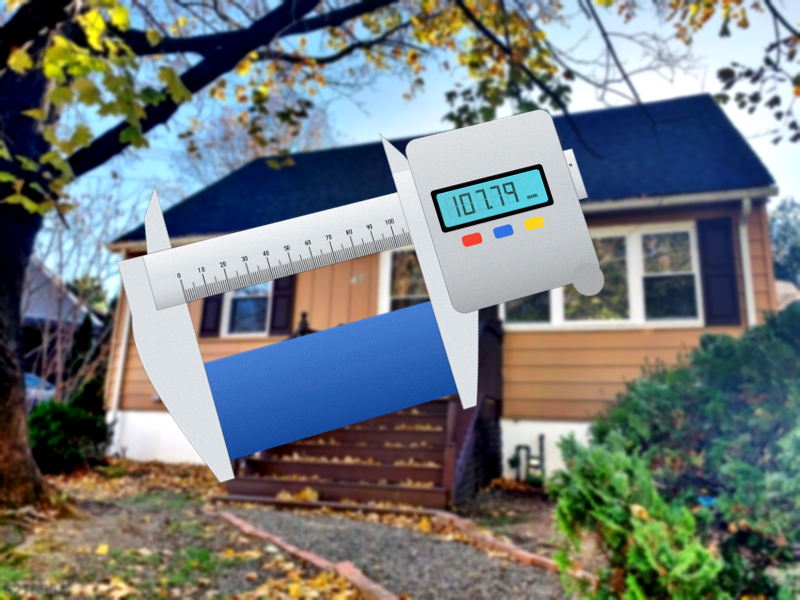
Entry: 107.79; mm
